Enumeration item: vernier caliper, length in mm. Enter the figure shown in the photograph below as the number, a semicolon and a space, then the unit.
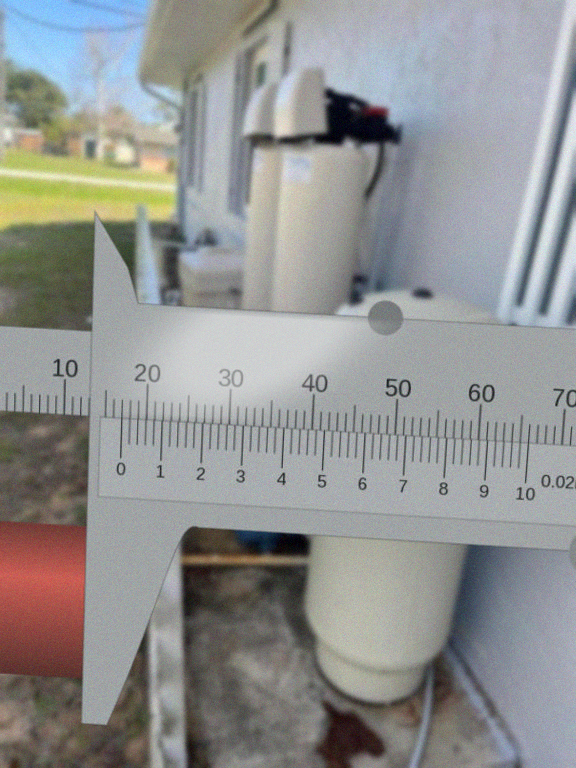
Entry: 17.0; mm
